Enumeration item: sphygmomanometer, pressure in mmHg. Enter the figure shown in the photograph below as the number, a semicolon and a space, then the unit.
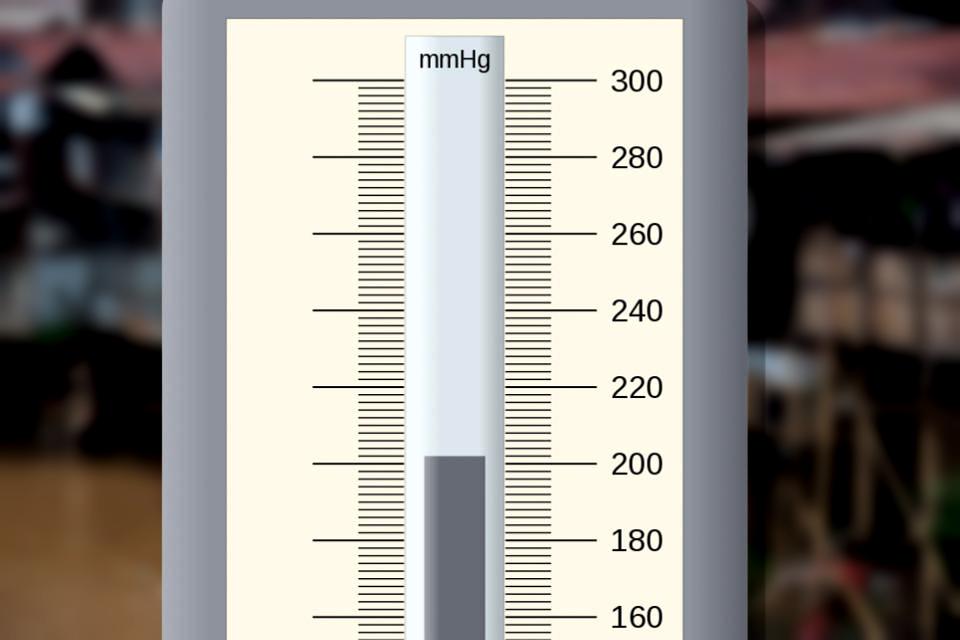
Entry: 202; mmHg
